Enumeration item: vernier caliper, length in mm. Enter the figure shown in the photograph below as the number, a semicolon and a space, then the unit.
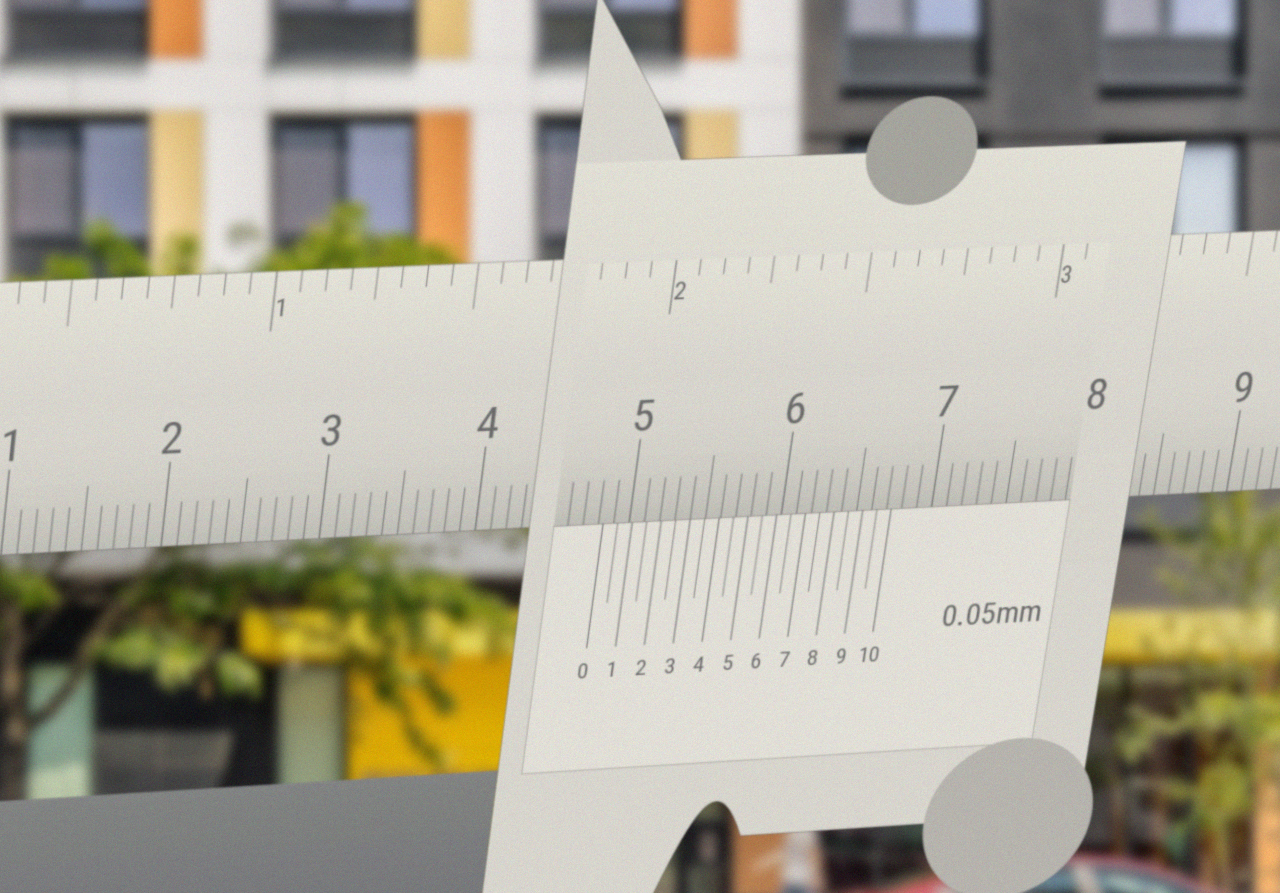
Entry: 48.3; mm
